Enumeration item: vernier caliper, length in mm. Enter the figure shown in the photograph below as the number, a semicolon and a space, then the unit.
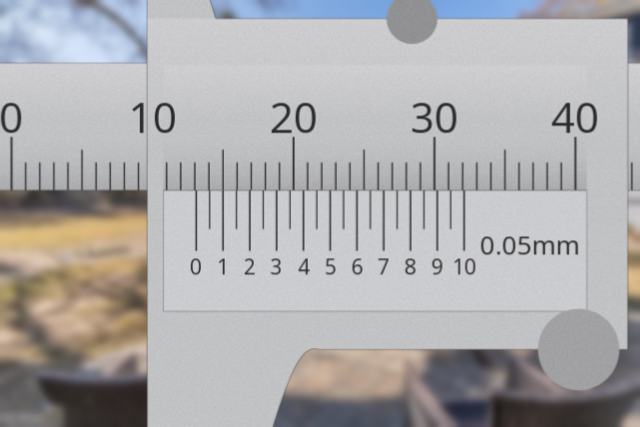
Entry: 13.1; mm
